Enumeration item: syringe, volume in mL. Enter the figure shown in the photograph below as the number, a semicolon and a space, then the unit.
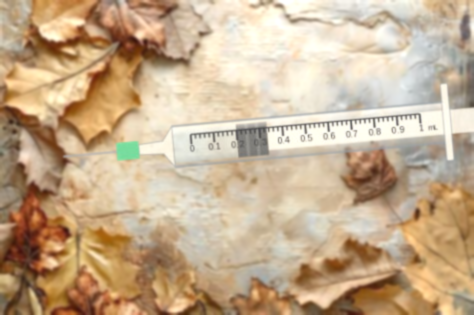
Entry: 0.2; mL
